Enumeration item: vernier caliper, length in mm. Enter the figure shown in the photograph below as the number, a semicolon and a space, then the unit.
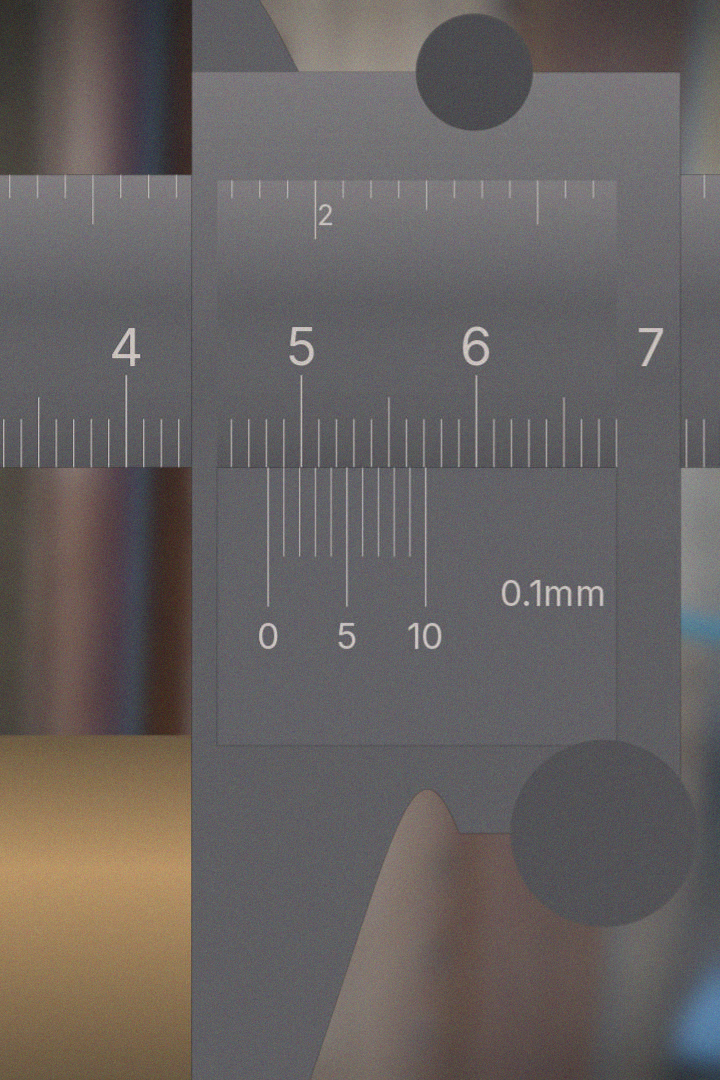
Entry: 48.1; mm
